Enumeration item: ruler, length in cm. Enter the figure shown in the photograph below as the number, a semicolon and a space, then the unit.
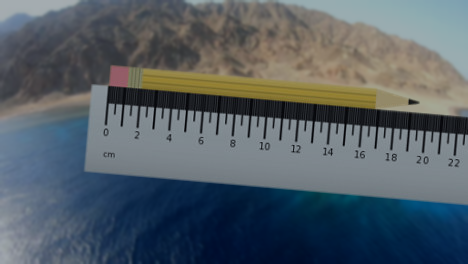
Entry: 19.5; cm
